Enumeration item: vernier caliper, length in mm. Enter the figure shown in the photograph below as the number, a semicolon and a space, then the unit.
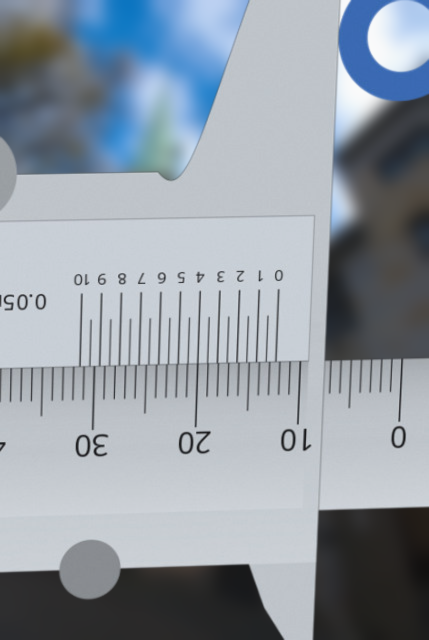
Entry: 12.4; mm
